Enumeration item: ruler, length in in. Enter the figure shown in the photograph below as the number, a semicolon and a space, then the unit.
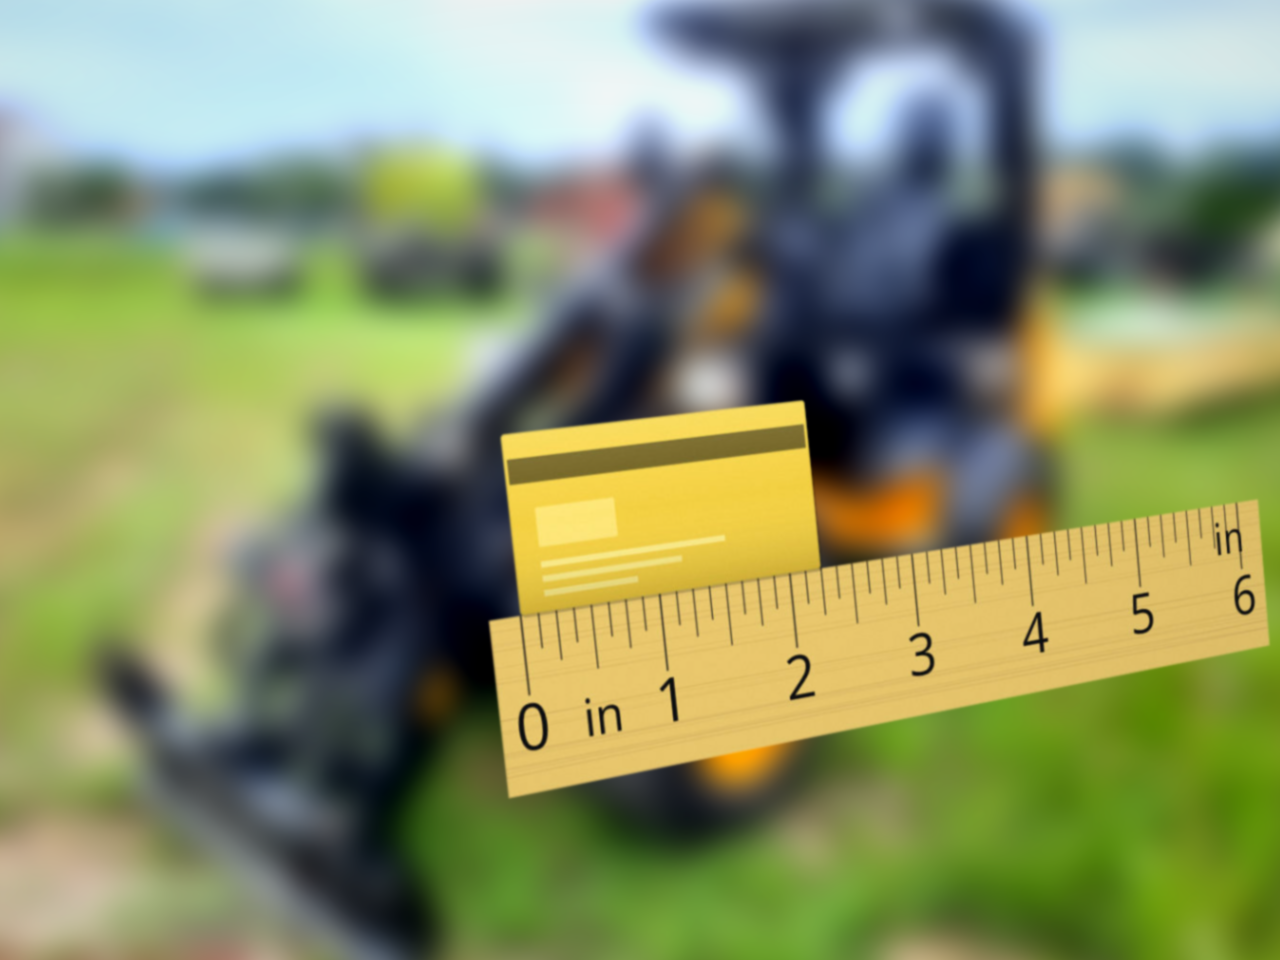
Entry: 2.25; in
